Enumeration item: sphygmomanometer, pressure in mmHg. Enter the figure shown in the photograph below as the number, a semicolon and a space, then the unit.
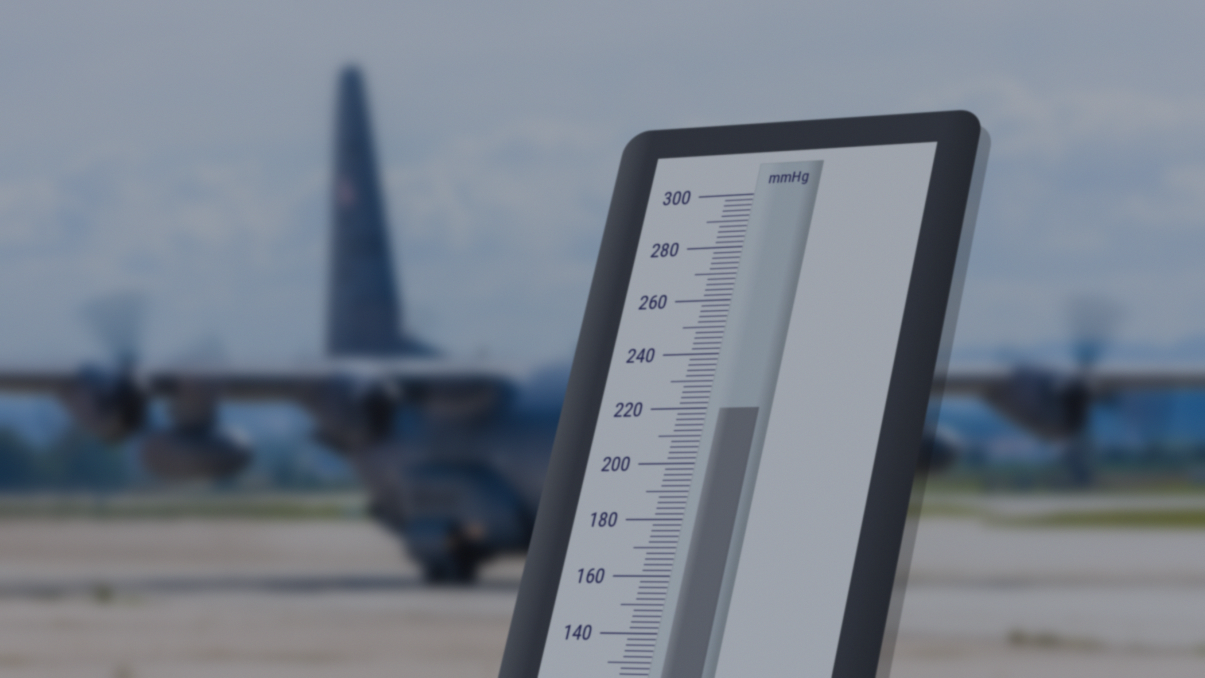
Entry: 220; mmHg
